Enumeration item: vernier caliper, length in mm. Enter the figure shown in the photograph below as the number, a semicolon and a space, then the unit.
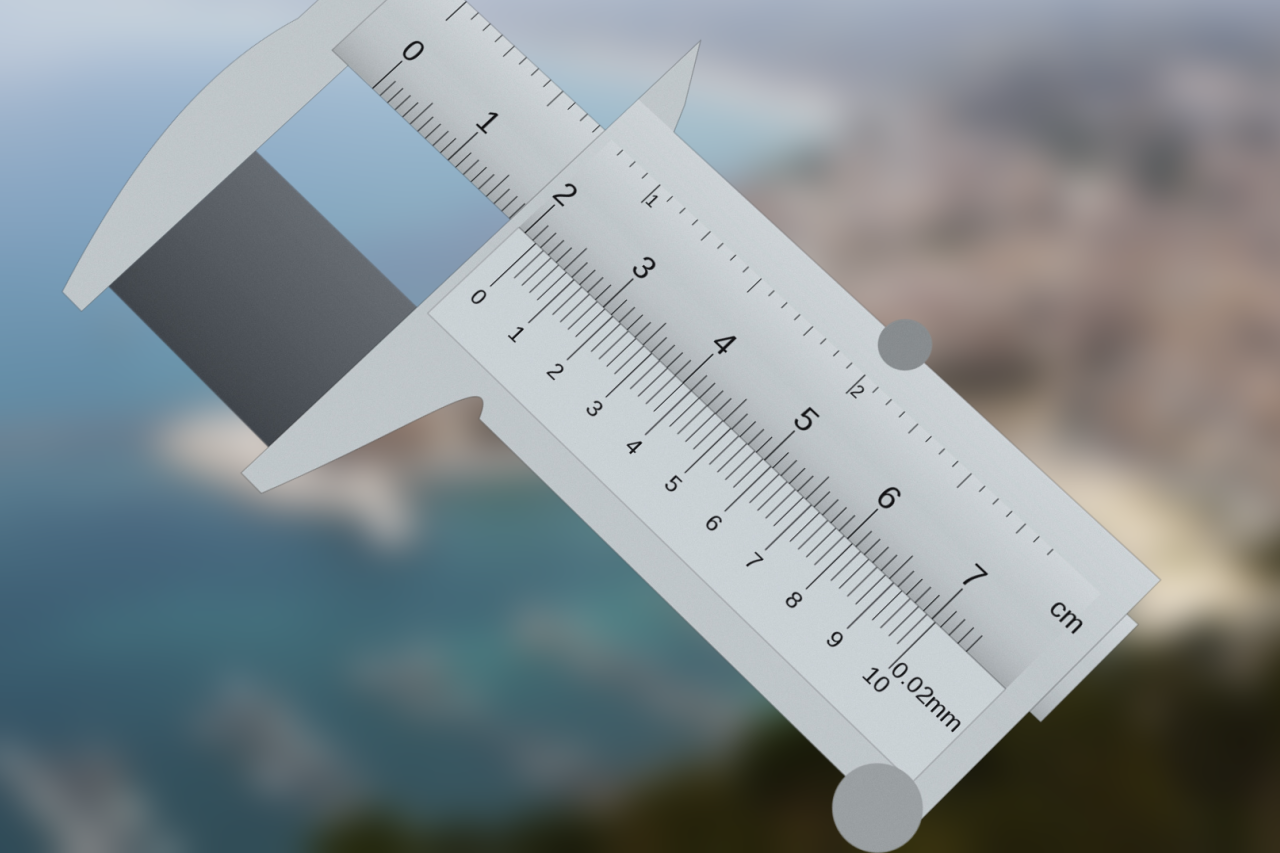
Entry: 21.4; mm
